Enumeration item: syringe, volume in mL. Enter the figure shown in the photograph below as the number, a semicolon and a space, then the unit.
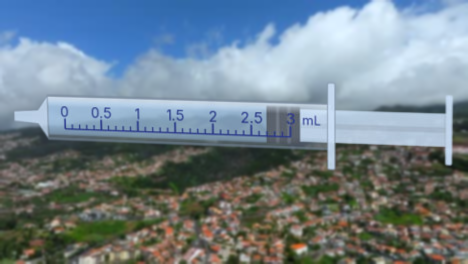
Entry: 2.7; mL
